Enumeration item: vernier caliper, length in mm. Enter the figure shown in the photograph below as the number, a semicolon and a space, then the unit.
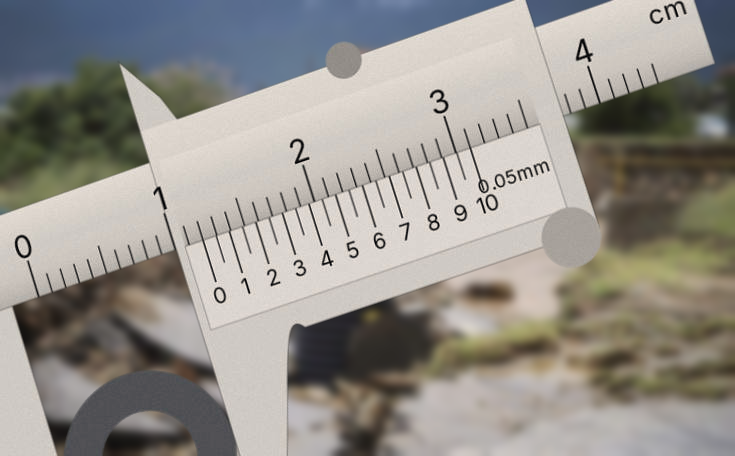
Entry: 12.0; mm
